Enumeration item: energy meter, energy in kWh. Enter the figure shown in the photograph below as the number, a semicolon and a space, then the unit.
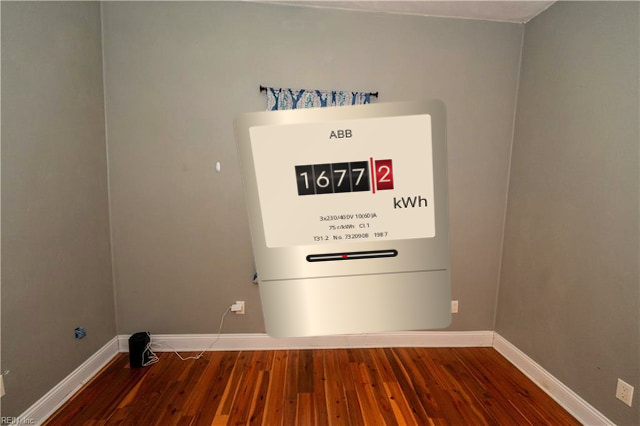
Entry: 1677.2; kWh
